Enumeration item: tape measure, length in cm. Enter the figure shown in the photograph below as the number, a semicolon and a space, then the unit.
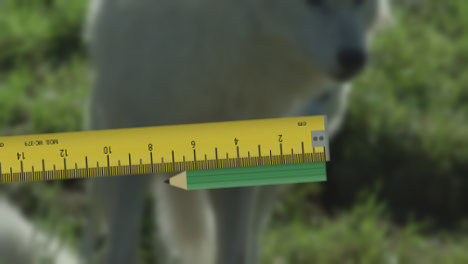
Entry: 7.5; cm
